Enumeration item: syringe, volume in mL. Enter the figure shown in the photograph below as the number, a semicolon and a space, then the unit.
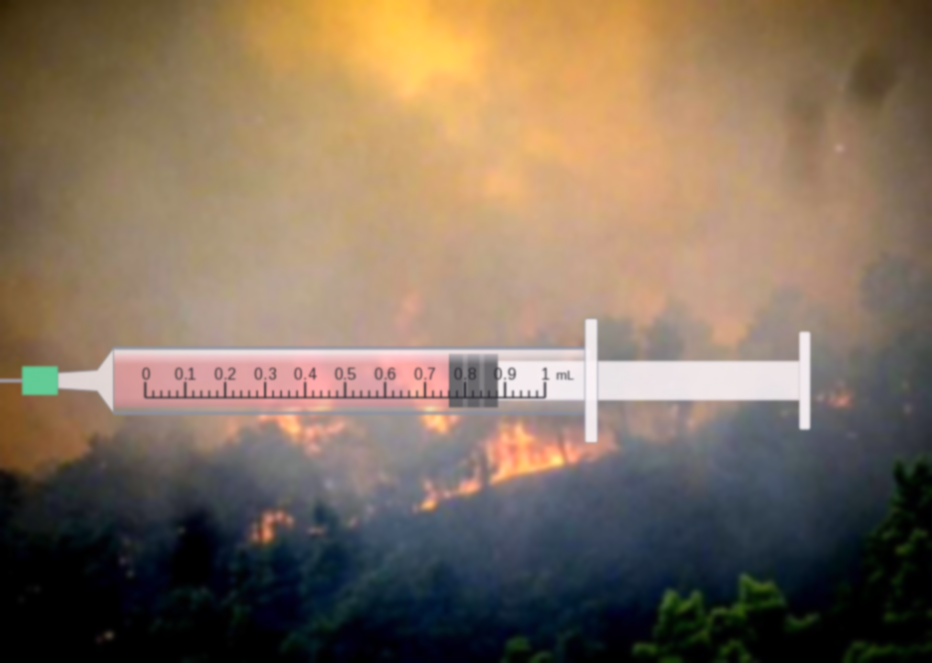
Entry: 0.76; mL
